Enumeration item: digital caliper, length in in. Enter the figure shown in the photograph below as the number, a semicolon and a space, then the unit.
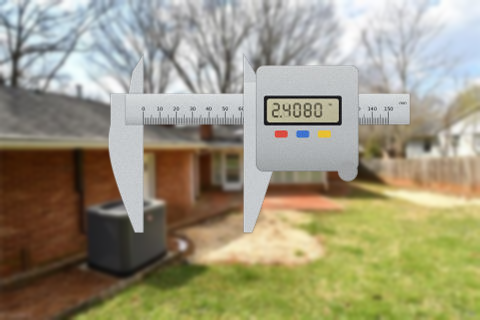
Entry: 2.4080; in
